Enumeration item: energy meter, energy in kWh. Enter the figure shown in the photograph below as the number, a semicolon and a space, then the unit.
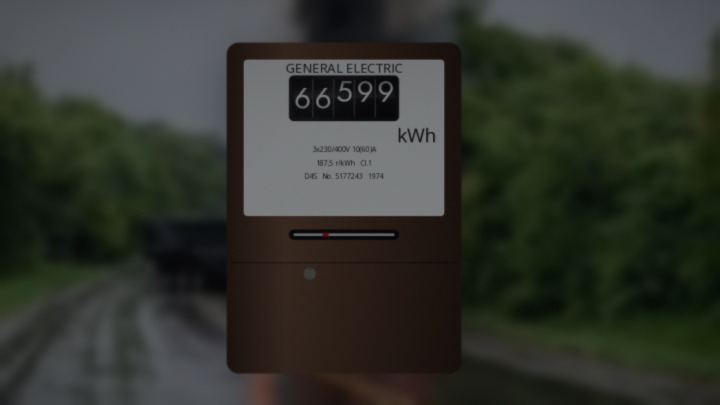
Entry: 66599; kWh
